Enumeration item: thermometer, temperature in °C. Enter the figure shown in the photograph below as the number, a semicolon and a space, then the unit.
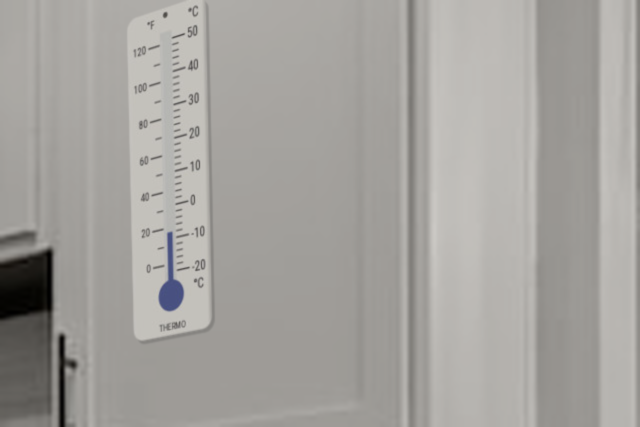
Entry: -8; °C
